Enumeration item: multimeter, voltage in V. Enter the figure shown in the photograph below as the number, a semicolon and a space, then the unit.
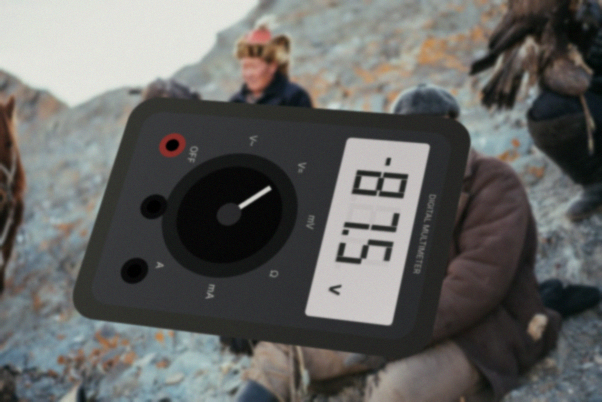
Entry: -87.5; V
